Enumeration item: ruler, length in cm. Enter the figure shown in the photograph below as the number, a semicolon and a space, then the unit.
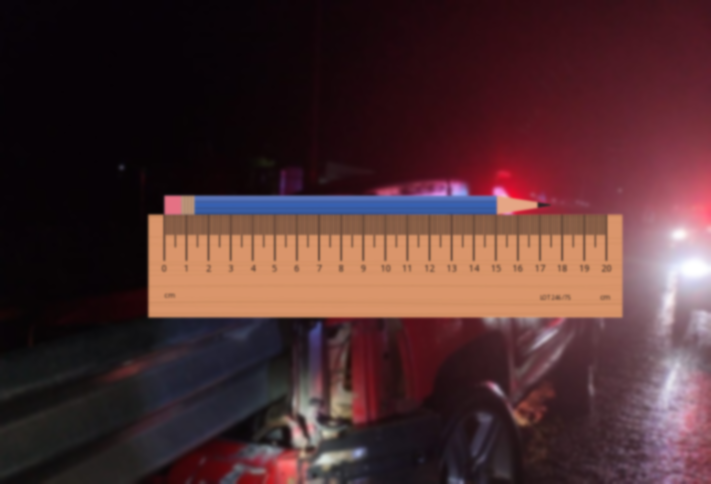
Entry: 17.5; cm
